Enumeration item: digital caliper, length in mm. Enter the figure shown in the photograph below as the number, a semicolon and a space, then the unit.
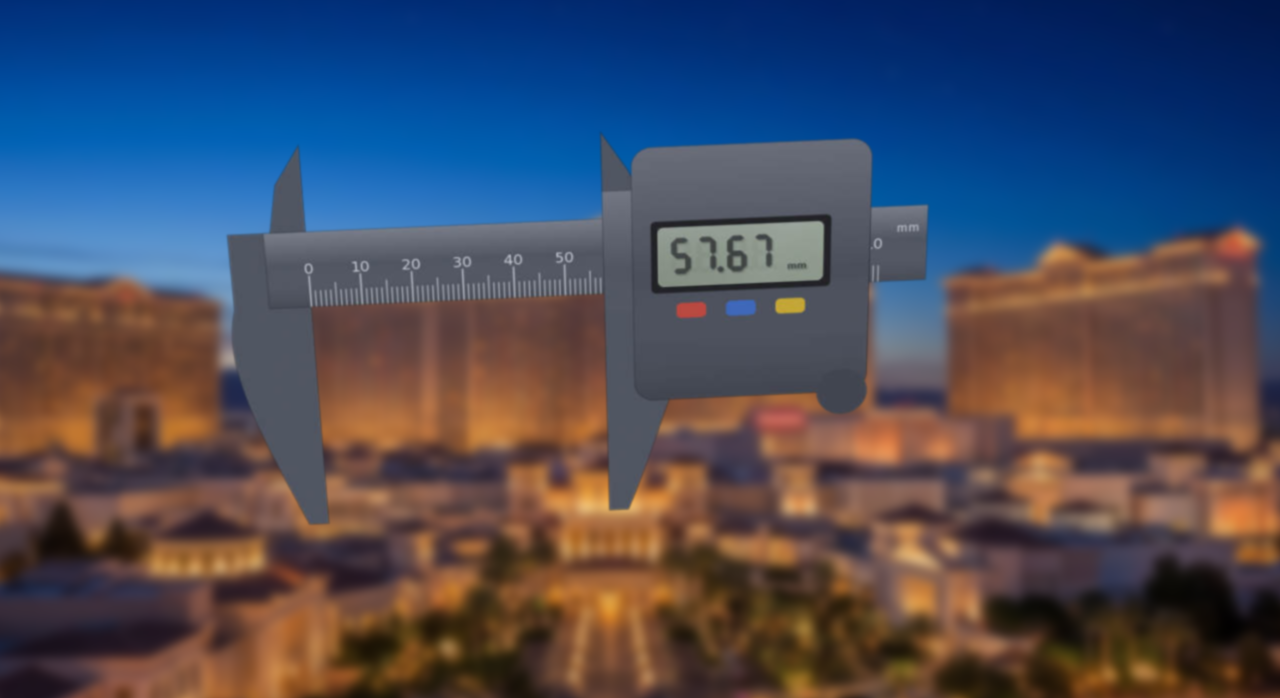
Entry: 57.67; mm
